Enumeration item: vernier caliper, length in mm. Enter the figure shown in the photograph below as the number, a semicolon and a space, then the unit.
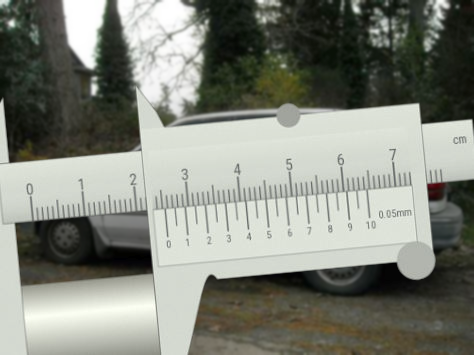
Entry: 25.5; mm
